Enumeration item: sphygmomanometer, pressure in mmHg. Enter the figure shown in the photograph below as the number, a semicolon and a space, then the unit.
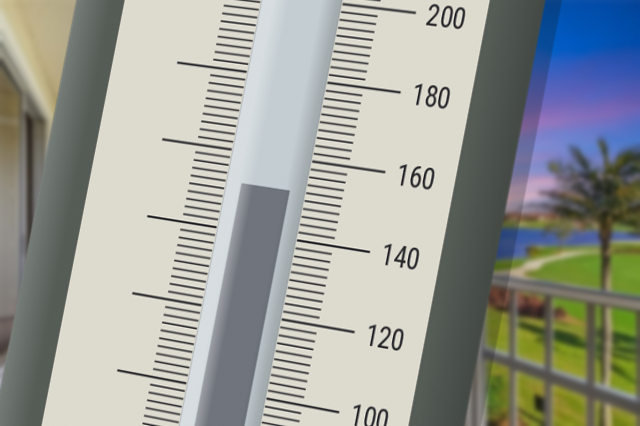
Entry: 152; mmHg
